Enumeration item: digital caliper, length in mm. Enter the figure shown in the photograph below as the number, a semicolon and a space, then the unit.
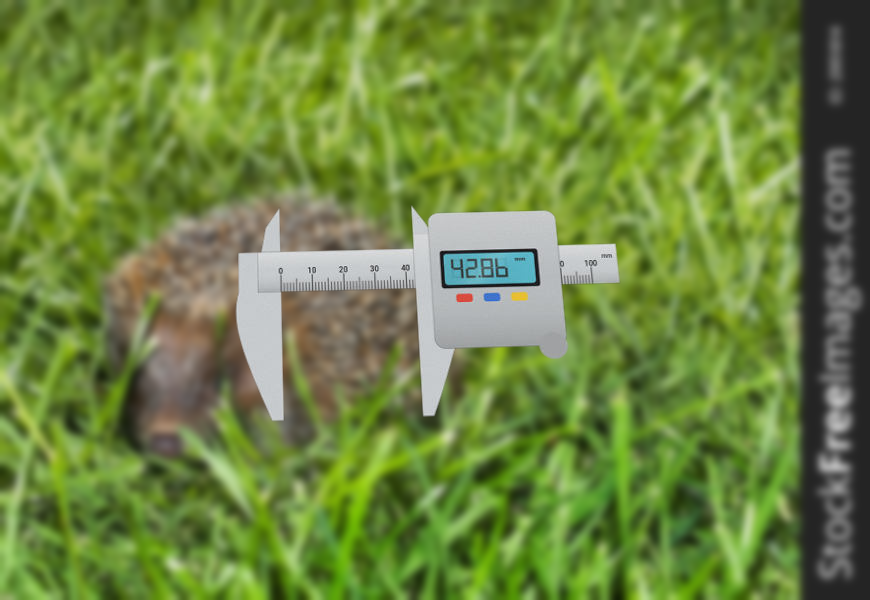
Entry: 42.86; mm
